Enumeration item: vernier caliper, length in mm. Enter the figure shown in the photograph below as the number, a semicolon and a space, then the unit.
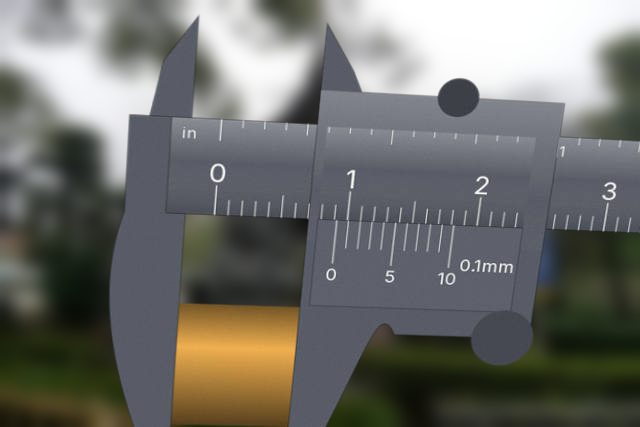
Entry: 9.2; mm
